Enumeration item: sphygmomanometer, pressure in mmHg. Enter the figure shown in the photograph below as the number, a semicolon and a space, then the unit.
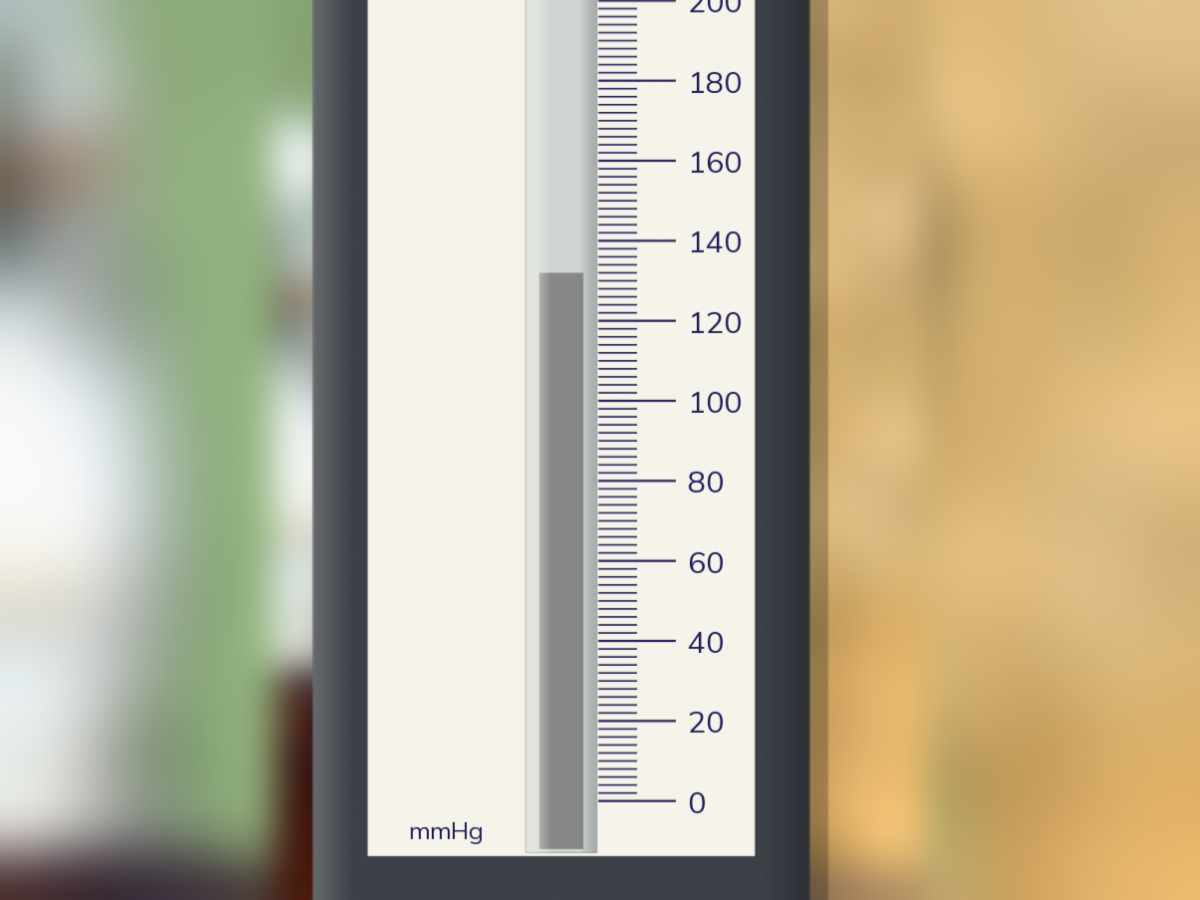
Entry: 132; mmHg
